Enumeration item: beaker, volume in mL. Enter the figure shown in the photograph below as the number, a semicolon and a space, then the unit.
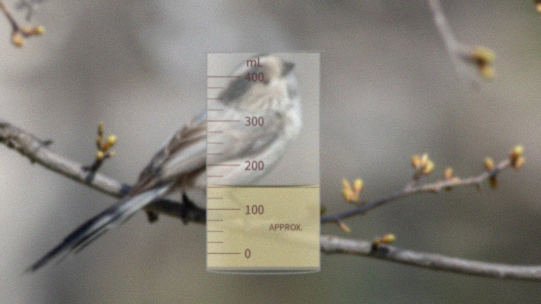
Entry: 150; mL
